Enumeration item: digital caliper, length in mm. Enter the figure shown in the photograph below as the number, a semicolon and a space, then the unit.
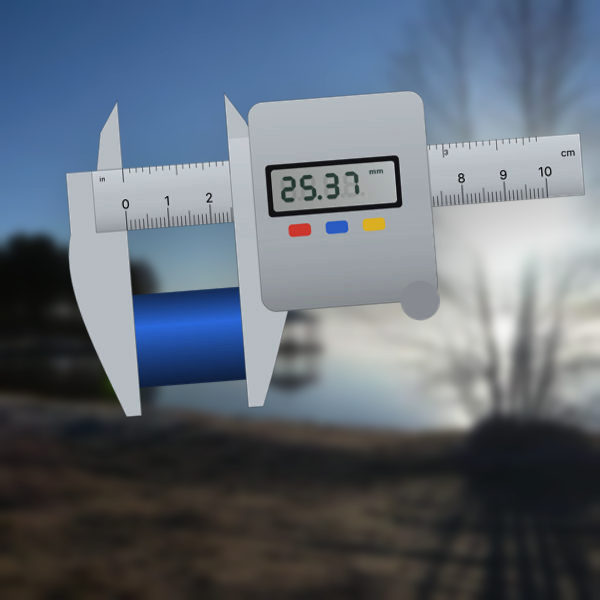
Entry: 25.37; mm
